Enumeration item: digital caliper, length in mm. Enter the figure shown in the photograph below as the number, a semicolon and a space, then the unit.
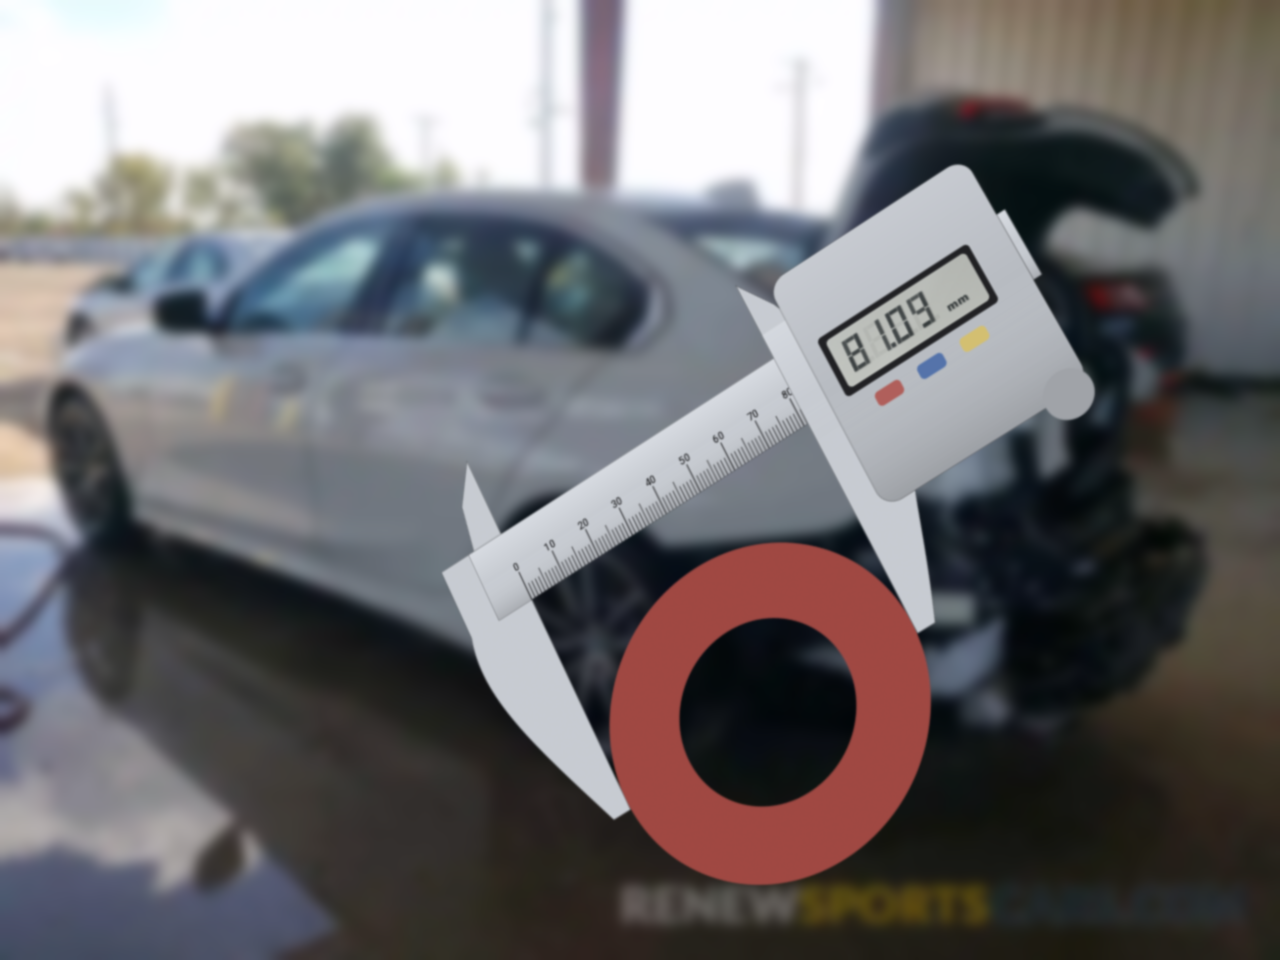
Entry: 81.09; mm
